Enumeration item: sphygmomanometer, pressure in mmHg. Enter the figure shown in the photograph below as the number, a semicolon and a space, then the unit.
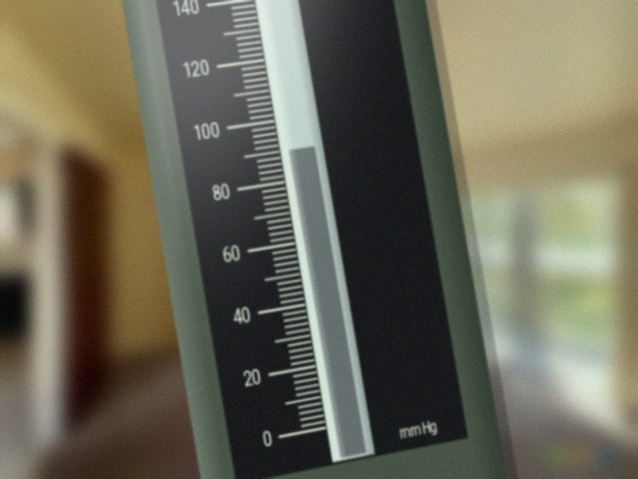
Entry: 90; mmHg
